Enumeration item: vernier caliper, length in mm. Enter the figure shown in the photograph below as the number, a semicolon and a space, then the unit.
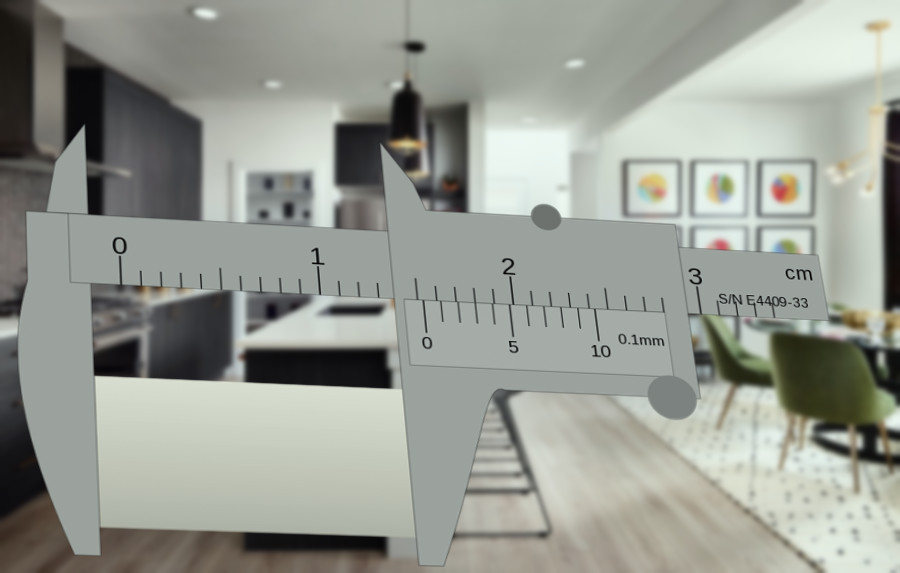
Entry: 15.3; mm
